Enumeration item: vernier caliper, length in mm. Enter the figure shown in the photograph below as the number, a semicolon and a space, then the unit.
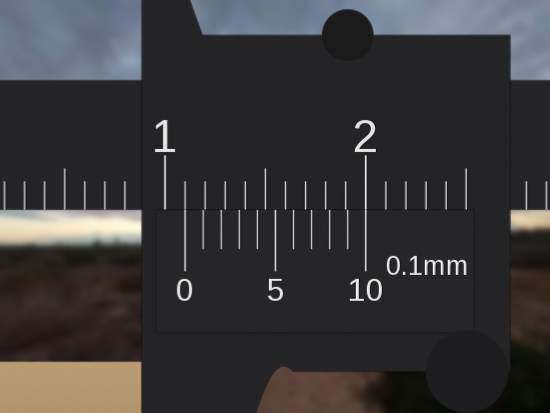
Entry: 11.0; mm
